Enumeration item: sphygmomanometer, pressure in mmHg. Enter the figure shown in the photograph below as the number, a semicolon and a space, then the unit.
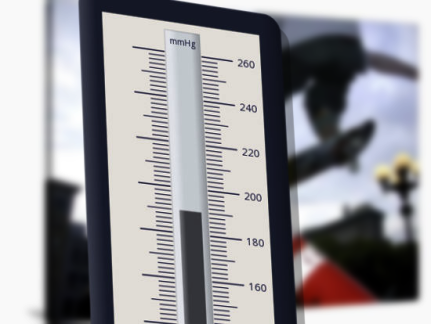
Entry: 190; mmHg
